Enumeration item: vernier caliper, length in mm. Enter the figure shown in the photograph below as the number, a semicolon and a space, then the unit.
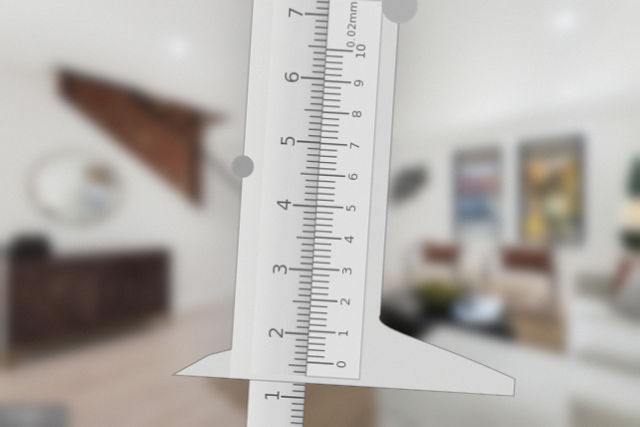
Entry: 15.6; mm
